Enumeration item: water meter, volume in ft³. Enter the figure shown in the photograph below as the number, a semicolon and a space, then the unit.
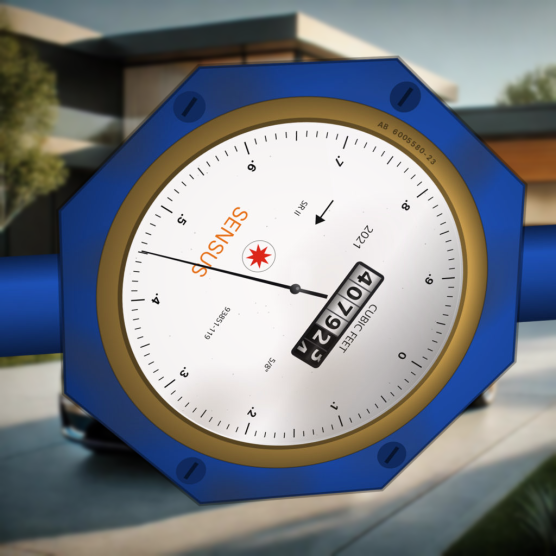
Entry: 407923.45; ft³
